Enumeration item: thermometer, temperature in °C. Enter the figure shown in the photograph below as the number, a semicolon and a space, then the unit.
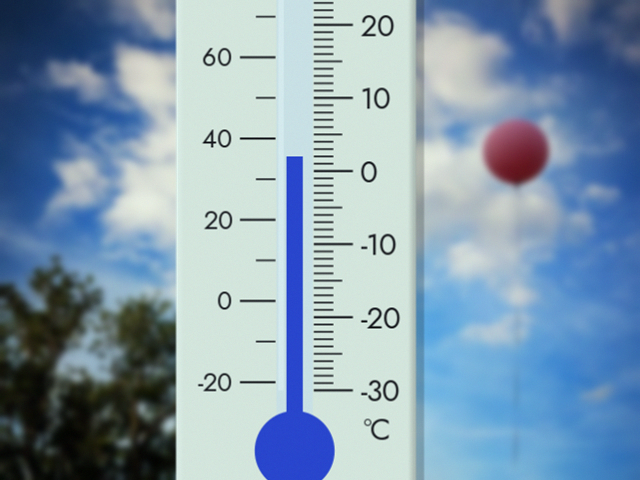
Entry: 2; °C
